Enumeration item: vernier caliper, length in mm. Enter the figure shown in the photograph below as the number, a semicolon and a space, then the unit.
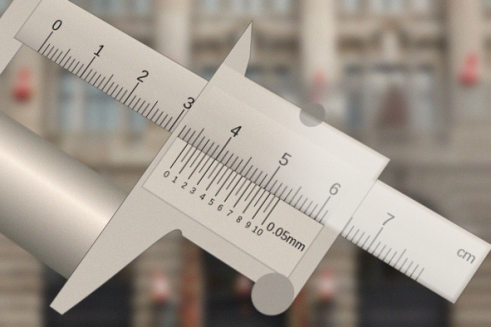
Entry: 34.2; mm
